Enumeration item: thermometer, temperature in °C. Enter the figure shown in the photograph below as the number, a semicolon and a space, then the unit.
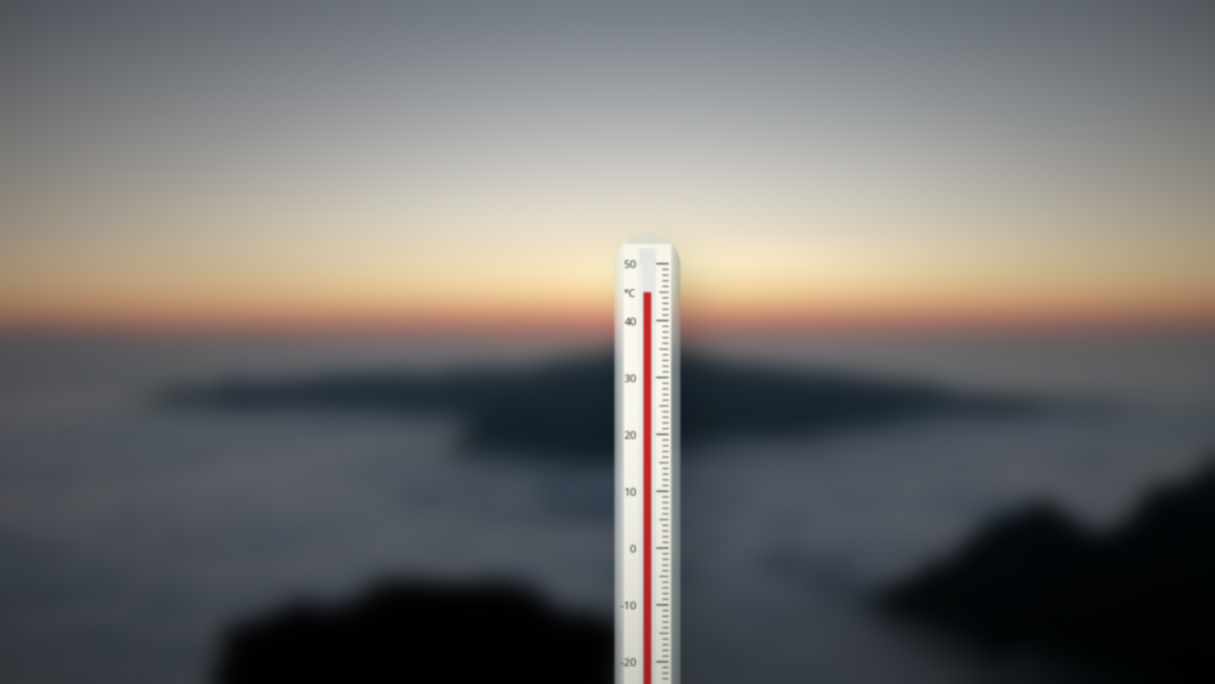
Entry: 45; °C
